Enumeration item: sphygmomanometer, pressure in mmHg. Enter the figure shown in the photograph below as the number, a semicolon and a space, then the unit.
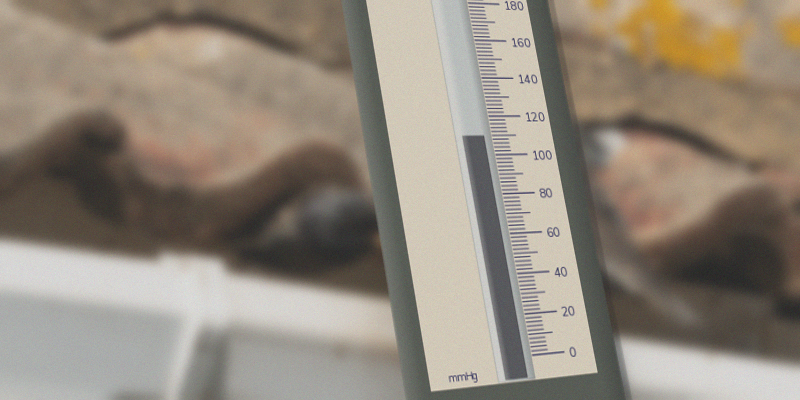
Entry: 110; mmHg
